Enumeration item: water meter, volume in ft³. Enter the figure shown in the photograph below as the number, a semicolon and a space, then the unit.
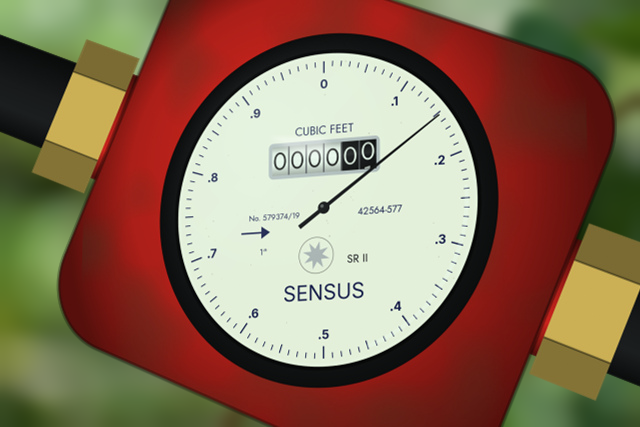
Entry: 0.15; ft³
